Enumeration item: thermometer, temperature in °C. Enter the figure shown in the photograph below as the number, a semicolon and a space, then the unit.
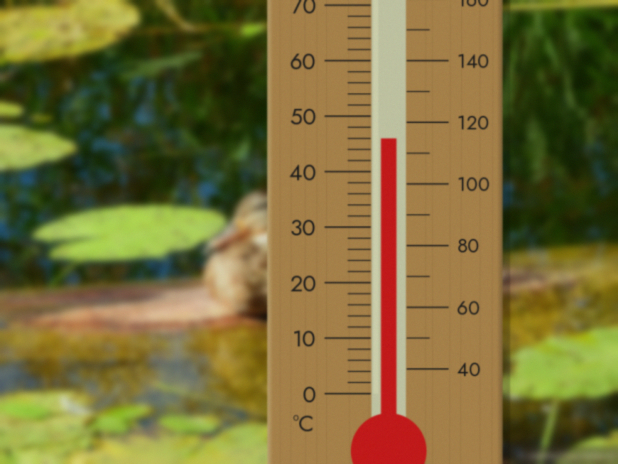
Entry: 46; °C
